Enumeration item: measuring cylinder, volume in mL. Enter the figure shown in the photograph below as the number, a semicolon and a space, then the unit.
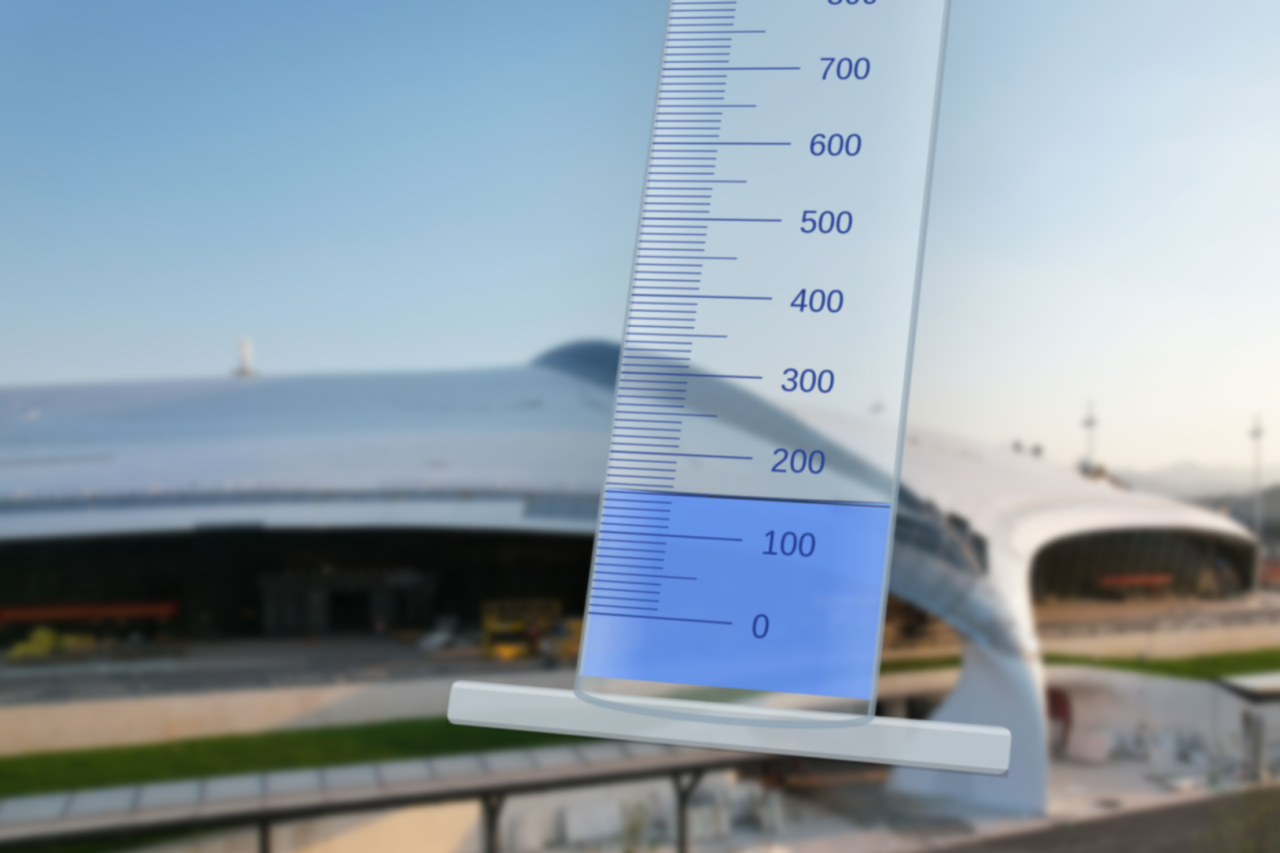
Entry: 150; mL
